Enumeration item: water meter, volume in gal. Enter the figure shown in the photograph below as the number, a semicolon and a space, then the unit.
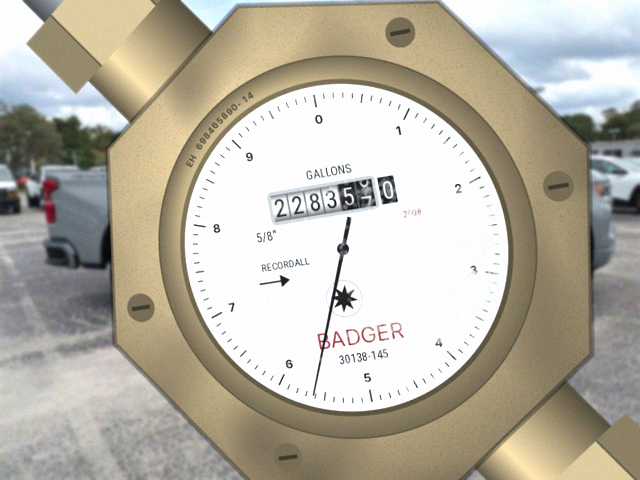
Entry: 2283565.6; gal
